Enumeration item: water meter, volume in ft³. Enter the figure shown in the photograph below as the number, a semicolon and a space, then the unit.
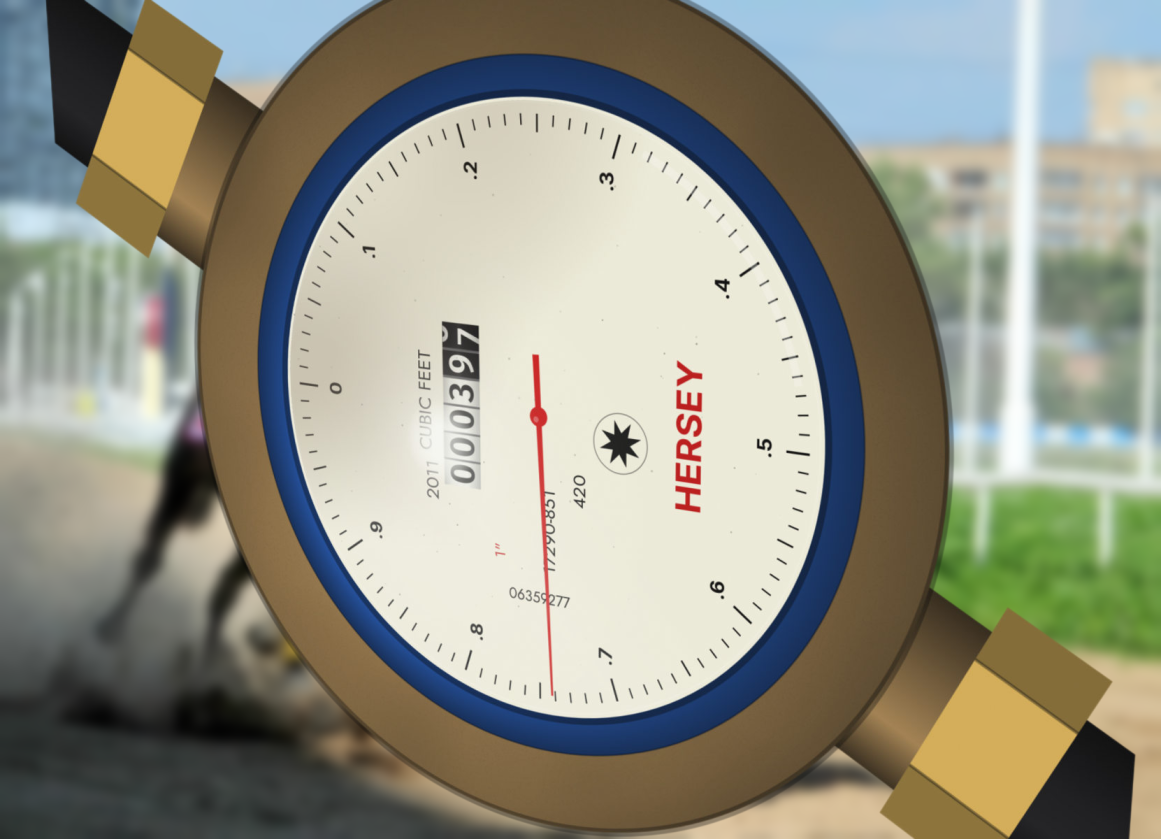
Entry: 396.74; ft³
